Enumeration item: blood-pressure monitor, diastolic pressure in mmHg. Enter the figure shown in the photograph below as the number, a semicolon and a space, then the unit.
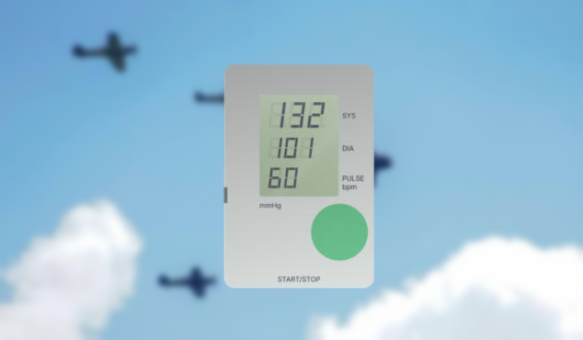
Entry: 101; mmHg
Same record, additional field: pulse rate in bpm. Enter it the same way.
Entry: 60; bpm
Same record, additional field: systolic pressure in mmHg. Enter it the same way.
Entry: 132; mmHg
